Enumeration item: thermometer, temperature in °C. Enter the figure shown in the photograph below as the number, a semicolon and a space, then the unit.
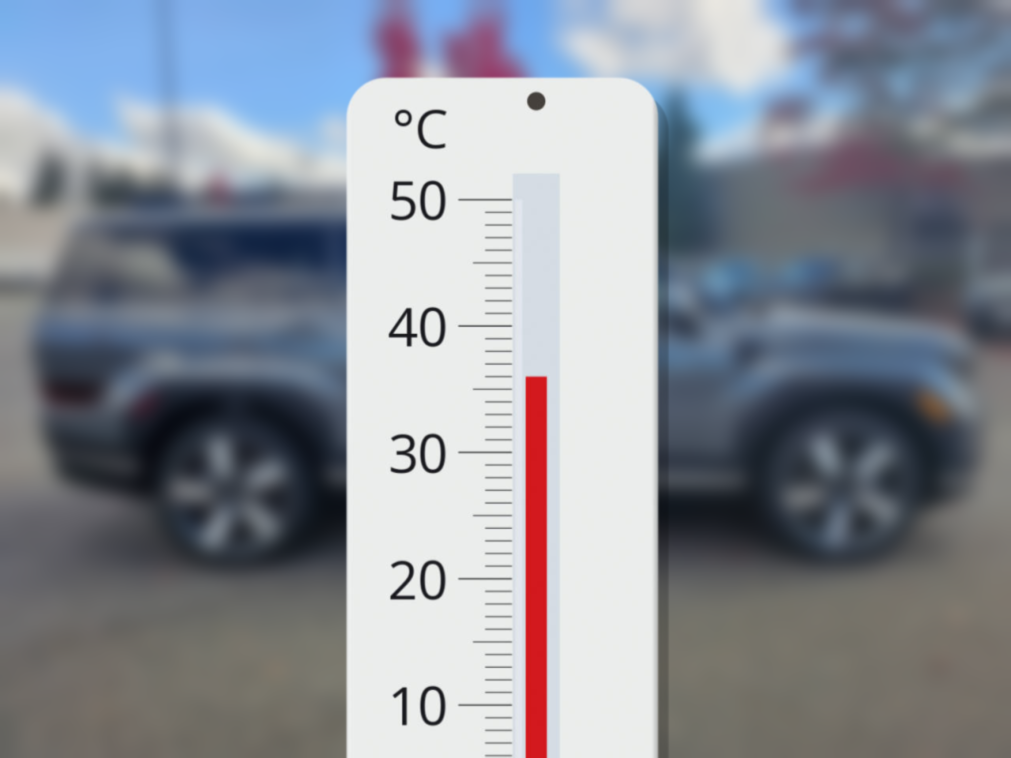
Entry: 36; °C
